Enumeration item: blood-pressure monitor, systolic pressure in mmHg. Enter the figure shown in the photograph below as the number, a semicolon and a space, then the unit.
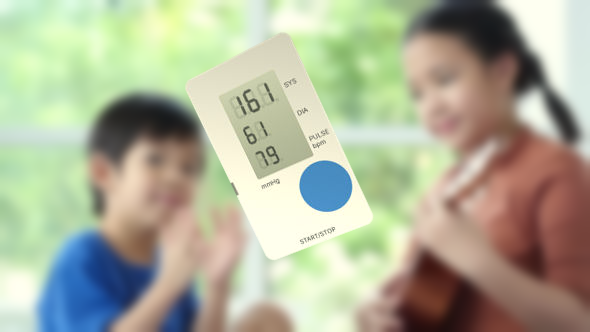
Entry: 161; mmHg
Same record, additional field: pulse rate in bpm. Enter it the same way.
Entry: 79; bpm
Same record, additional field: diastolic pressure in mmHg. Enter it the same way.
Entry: 61; mmHg
